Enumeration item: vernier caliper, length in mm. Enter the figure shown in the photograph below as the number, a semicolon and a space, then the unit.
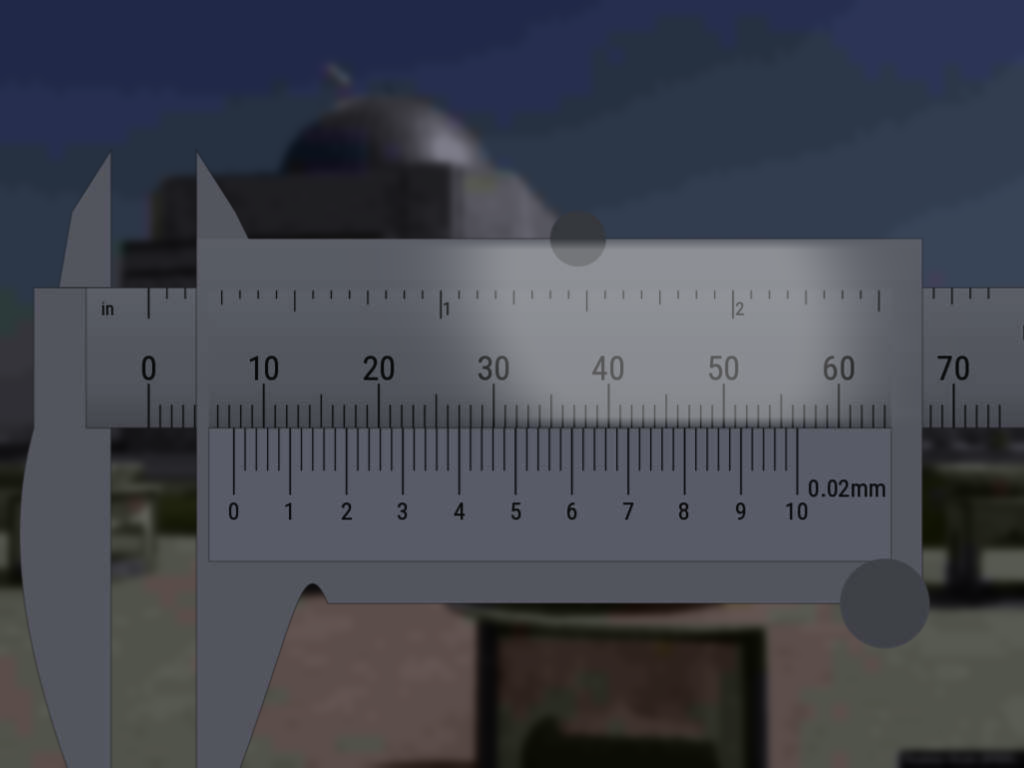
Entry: 7.4; mm
